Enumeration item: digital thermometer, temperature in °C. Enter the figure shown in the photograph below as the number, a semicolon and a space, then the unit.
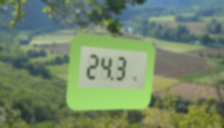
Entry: 24.3; °C
